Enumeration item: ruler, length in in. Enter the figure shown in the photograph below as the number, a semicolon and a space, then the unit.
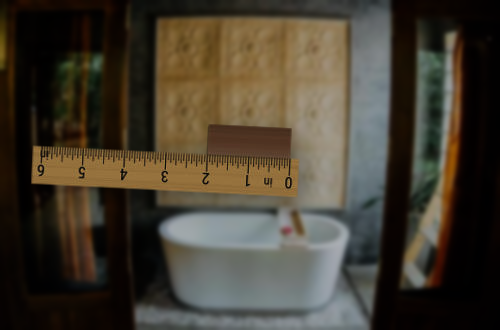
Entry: 2; in
